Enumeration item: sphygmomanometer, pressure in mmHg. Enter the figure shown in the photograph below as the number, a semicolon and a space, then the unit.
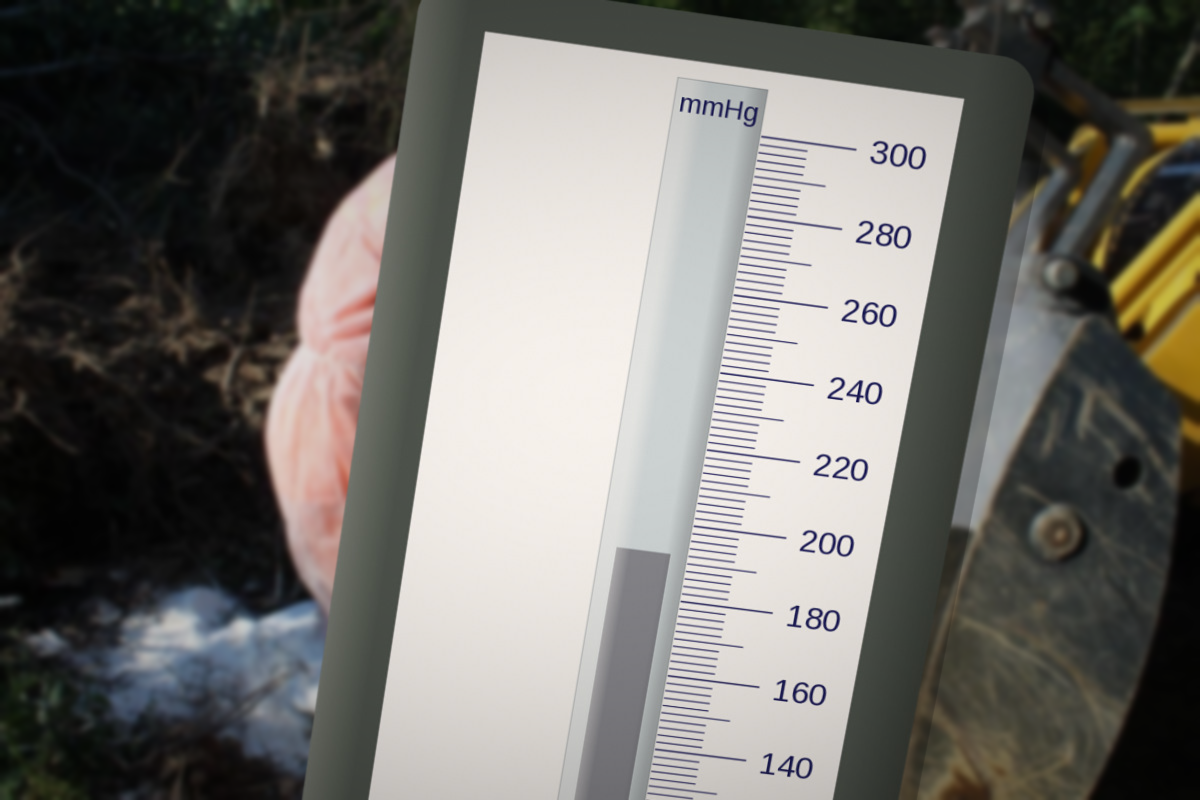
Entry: 192; mmHg
